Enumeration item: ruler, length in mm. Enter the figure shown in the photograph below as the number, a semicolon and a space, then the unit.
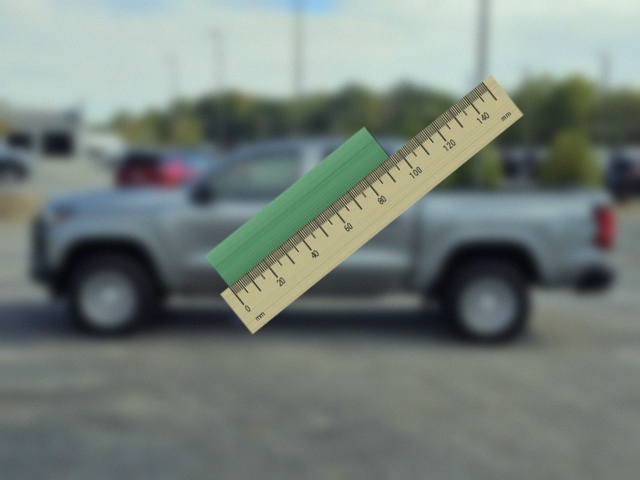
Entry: 95; mm
